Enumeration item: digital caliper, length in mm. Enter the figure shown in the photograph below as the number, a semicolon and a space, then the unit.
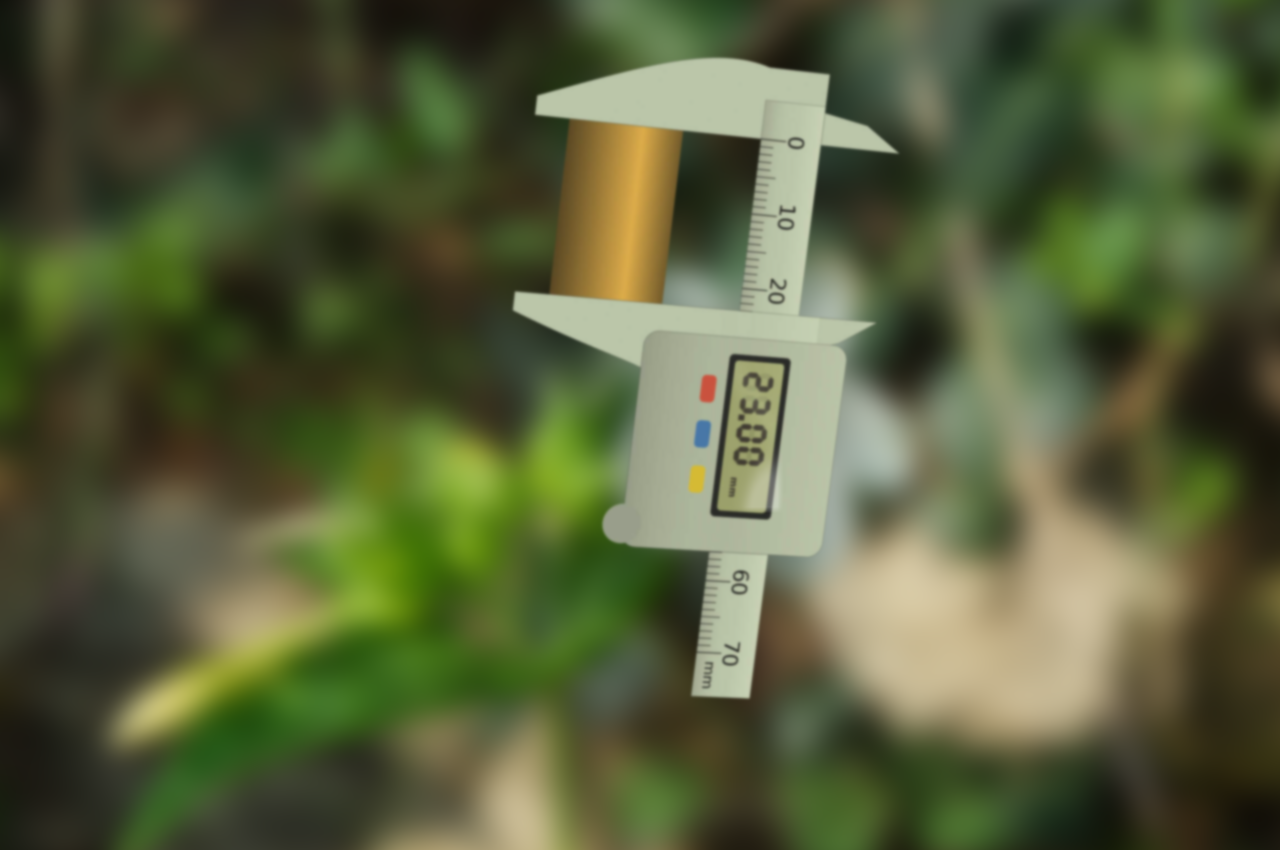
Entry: 23.00; mm
